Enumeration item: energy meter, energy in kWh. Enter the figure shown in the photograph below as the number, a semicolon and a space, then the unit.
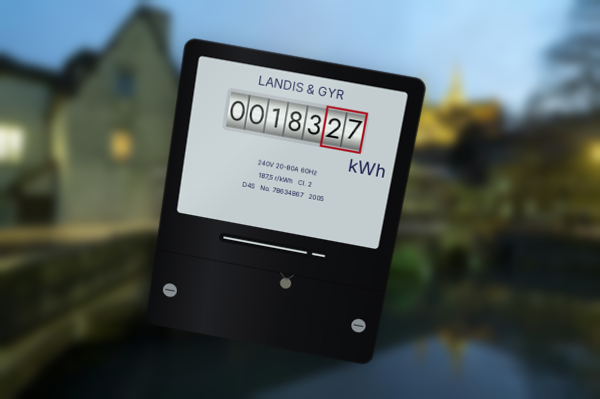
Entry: 183.27; kWh
